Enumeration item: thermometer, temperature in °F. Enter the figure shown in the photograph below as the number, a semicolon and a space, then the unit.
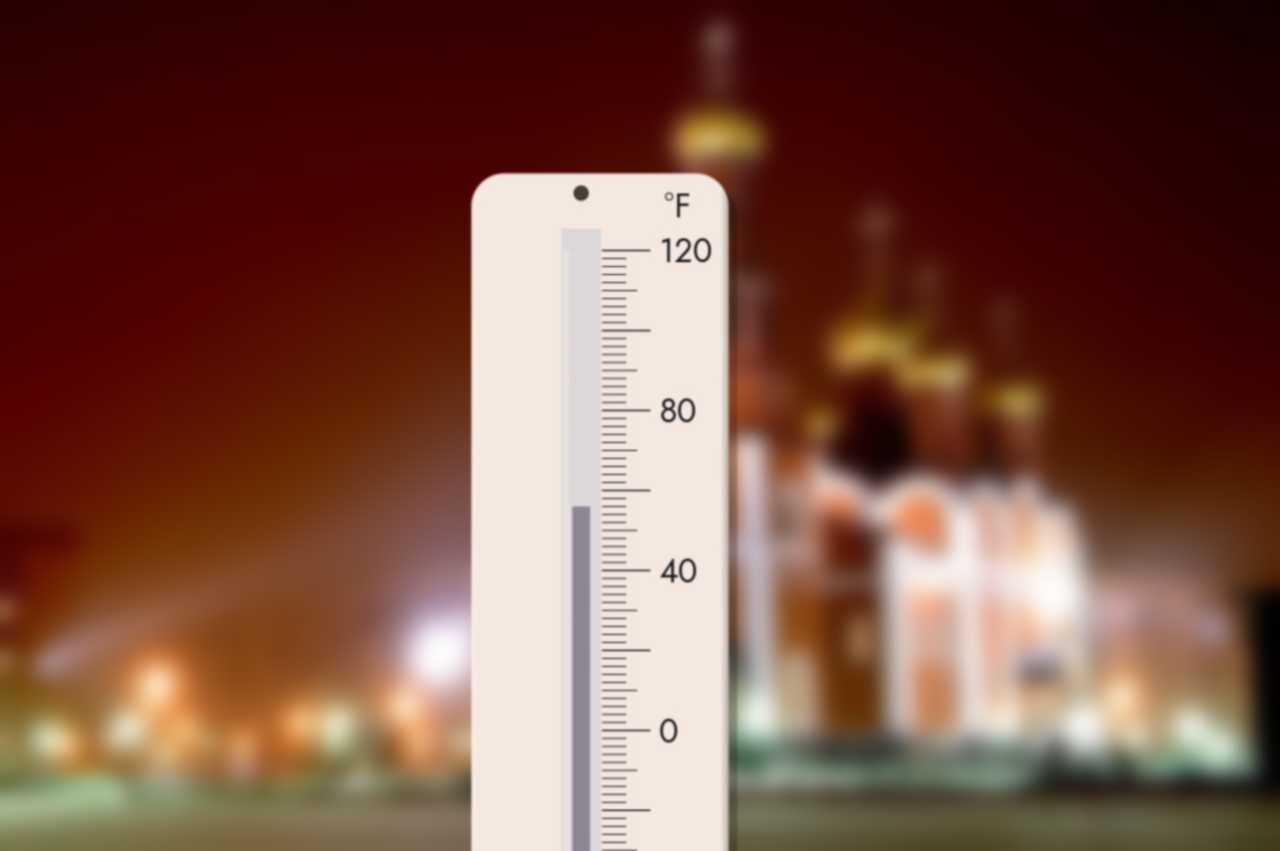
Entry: 56; °F
